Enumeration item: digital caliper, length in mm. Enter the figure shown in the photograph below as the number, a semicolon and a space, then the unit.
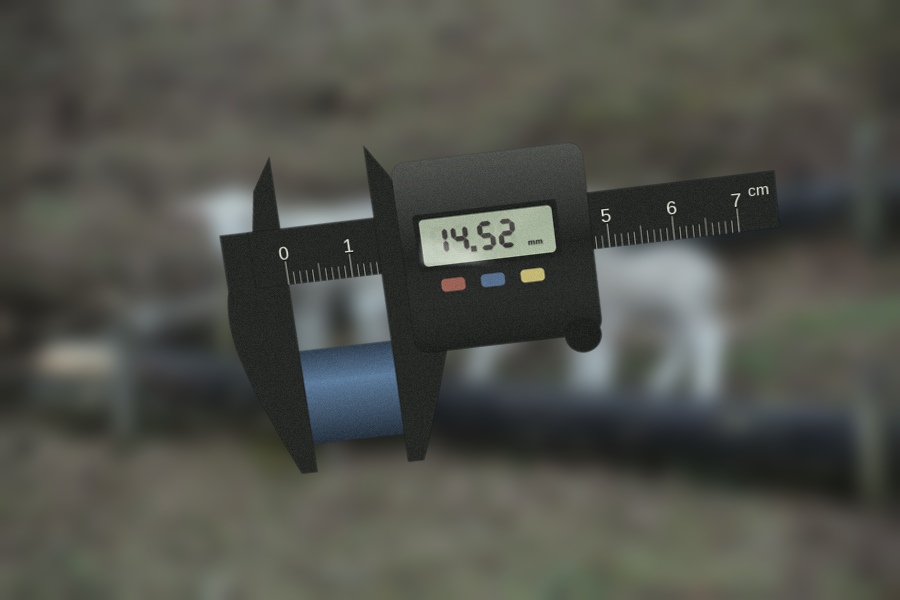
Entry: 14.52; mm
